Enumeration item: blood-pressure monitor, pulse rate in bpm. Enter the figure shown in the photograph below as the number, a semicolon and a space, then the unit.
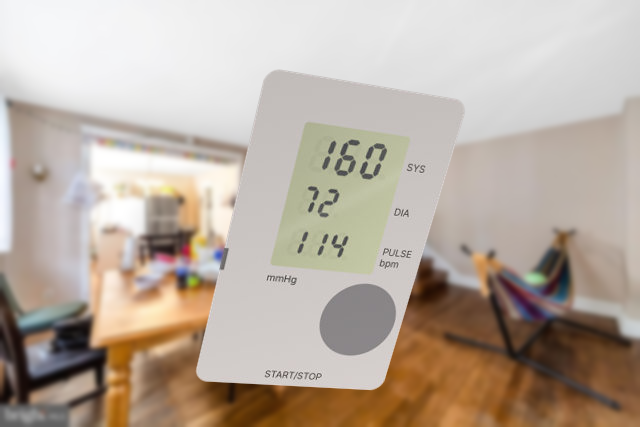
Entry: 114; bpm
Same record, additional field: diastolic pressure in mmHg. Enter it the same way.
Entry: 72; mmHg
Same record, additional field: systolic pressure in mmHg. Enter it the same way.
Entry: 160; mmHg
